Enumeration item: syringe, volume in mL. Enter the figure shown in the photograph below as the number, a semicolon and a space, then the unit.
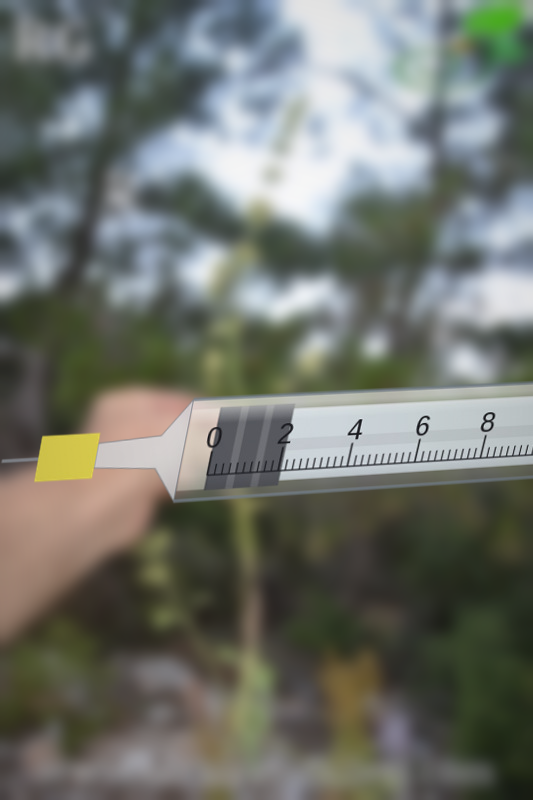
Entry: 0; mL
